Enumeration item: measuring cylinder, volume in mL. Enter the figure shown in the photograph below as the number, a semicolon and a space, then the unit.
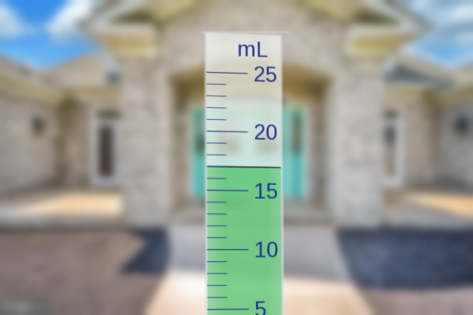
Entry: 17; mL
